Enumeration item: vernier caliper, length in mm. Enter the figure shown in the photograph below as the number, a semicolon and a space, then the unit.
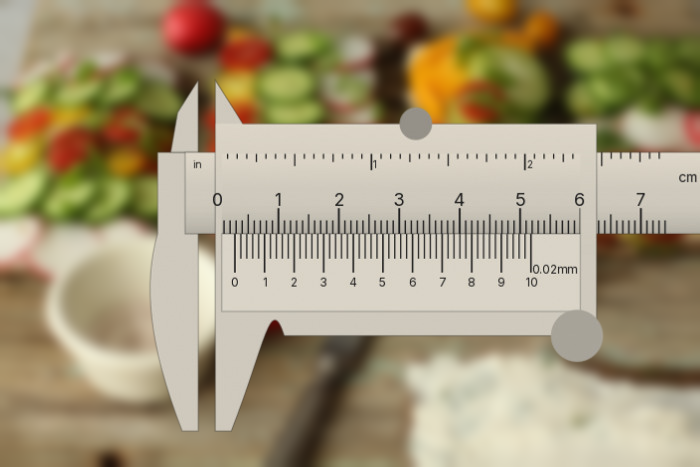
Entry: 2.8; mm
